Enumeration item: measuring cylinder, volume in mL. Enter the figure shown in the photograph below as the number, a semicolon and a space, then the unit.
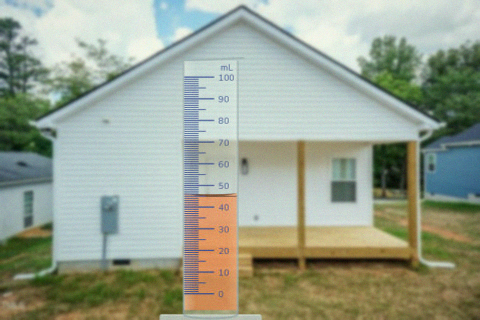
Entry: 45; mL
